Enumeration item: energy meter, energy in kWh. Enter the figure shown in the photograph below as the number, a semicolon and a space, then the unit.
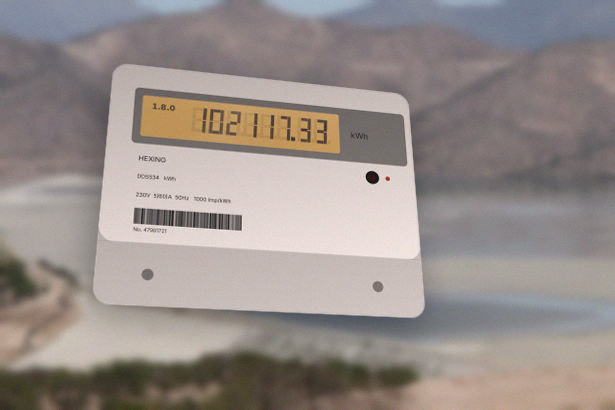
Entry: 102117.33; kWh
